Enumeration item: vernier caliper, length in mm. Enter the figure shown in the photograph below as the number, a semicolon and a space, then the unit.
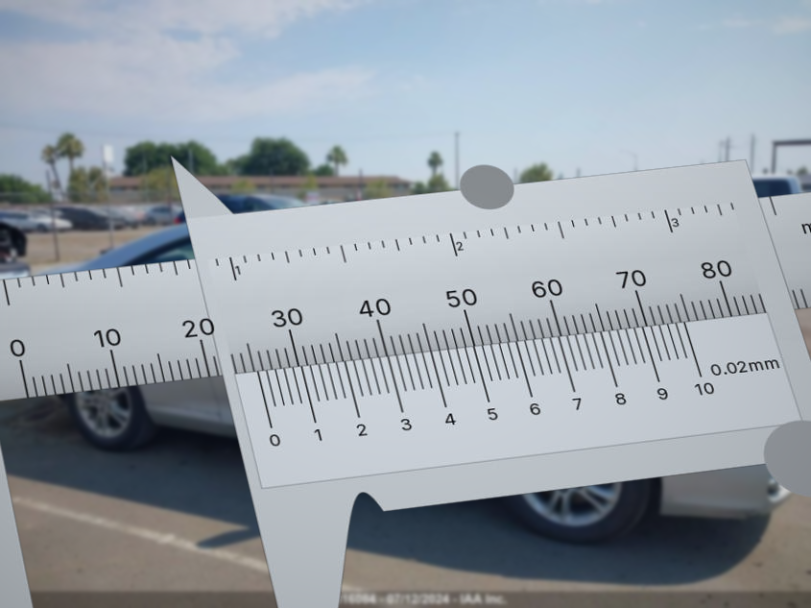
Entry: 25.4; mm
